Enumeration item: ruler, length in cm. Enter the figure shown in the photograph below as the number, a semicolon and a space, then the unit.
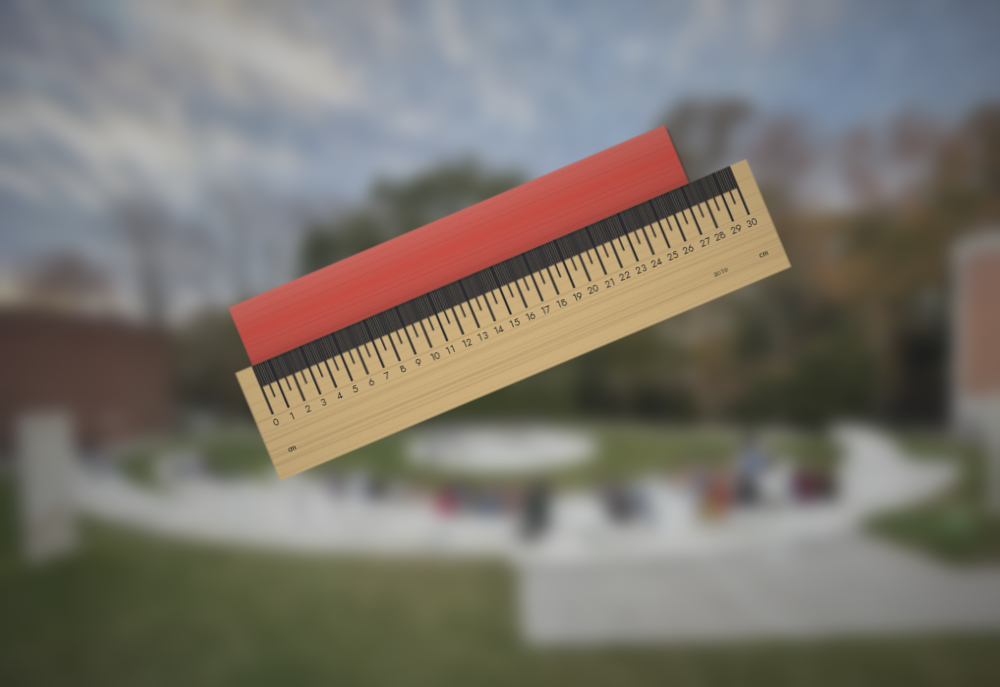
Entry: 27.5; cm
